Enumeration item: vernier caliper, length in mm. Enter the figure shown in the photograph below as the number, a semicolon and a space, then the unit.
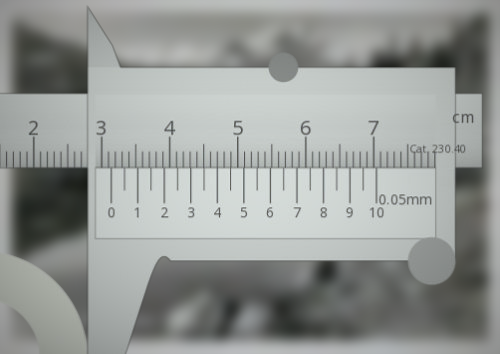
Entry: 31.4; mm
